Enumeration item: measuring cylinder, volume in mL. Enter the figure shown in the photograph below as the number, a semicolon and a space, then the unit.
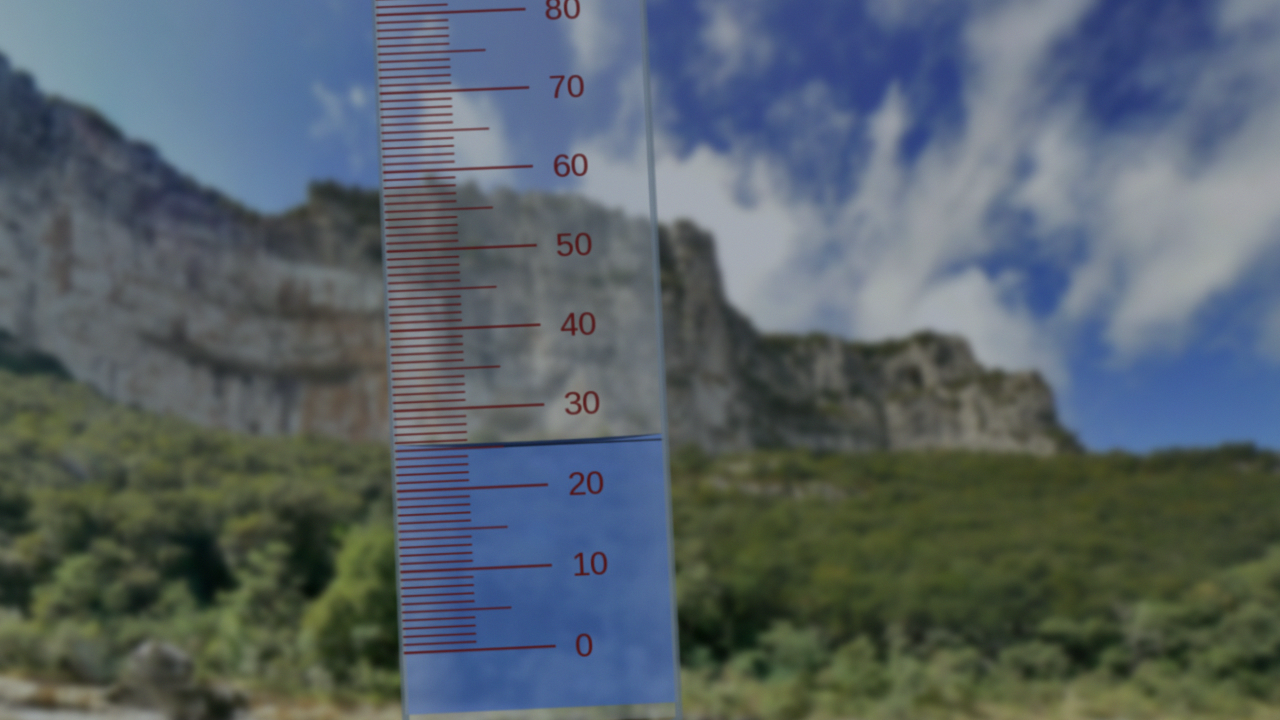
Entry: 25; mL
